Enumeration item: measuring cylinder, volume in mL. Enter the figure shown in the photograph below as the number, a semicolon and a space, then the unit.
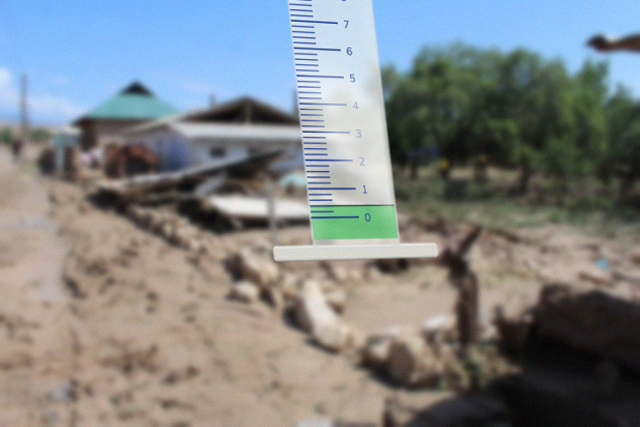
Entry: 0.4; mL
